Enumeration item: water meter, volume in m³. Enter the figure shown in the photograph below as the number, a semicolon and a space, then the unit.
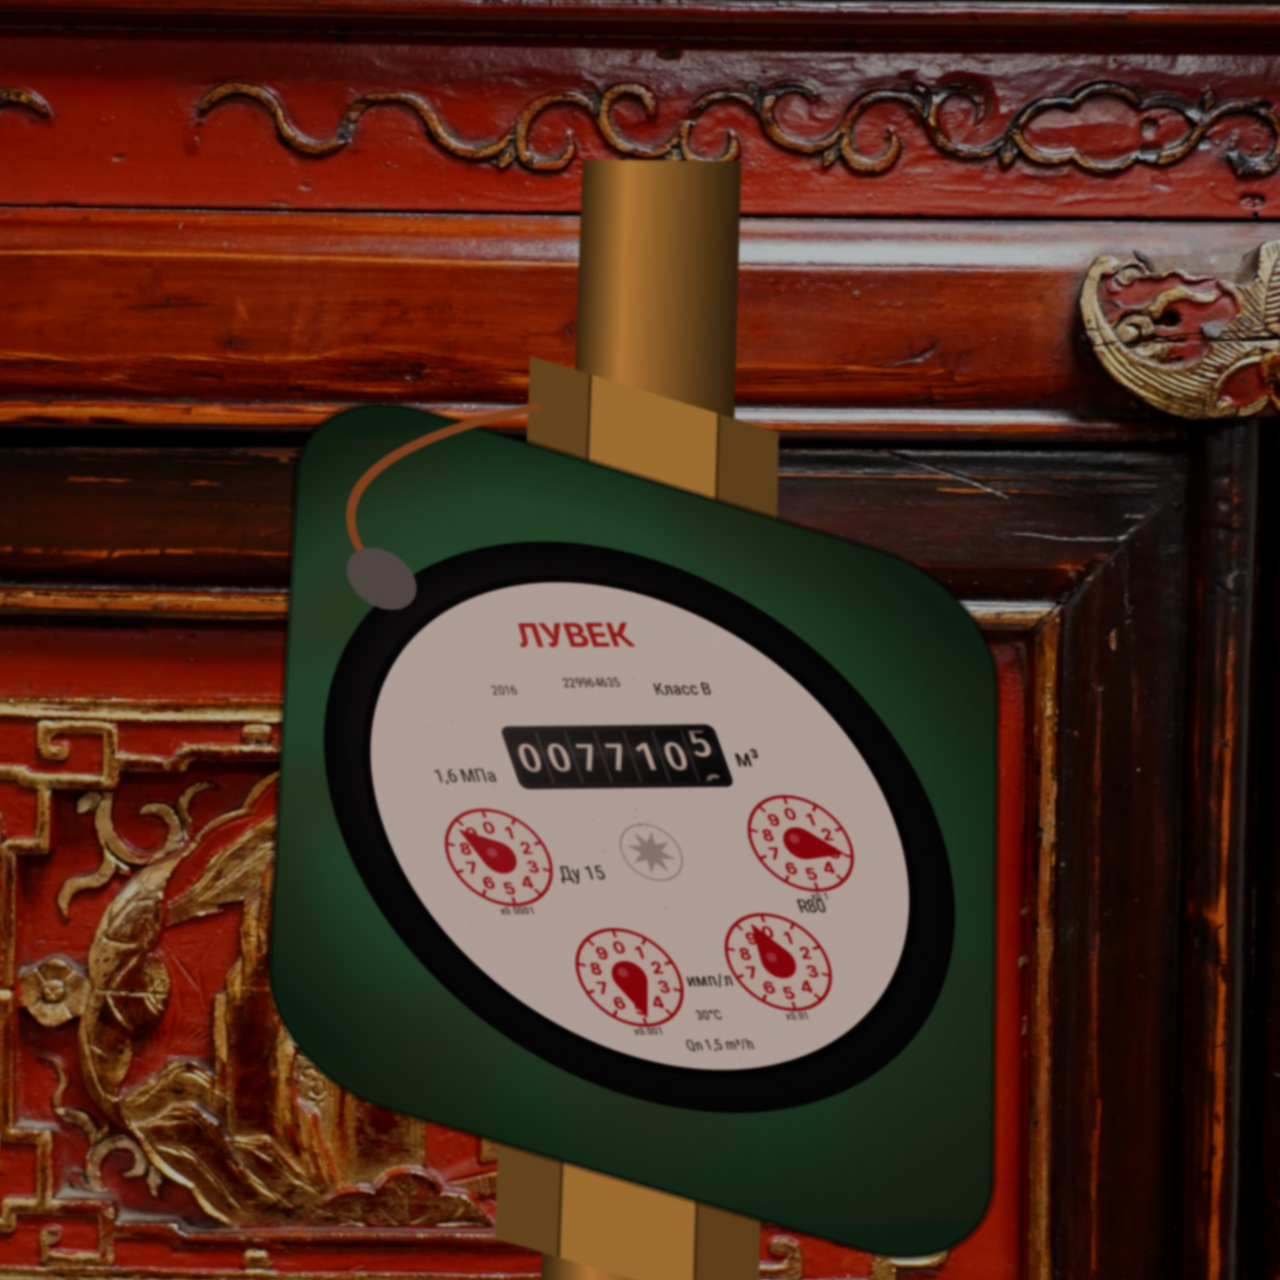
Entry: 77105.2948; m³
